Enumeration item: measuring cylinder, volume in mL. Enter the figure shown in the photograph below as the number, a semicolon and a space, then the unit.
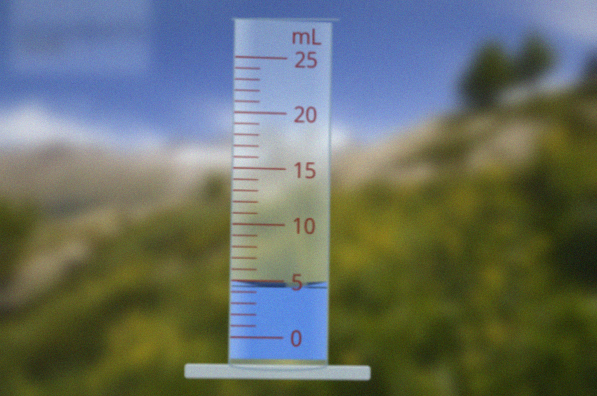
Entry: 4.5; mL
